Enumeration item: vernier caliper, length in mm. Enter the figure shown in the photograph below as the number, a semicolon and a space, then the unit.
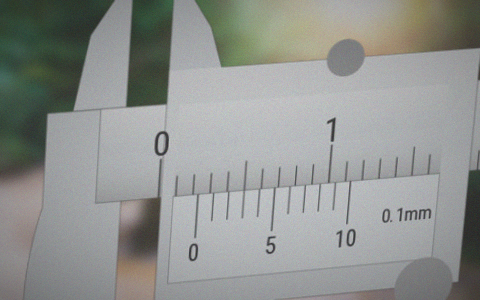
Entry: 2.3; mm
